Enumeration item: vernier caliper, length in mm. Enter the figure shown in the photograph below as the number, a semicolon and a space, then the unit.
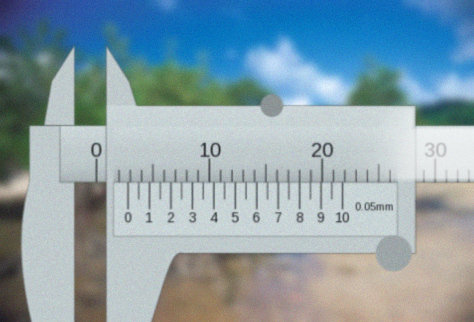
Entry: 2.8; mm
